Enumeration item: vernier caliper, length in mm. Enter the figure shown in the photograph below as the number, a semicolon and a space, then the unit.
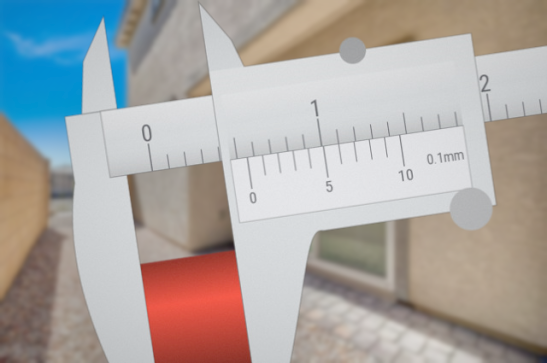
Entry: 5.6; mm
